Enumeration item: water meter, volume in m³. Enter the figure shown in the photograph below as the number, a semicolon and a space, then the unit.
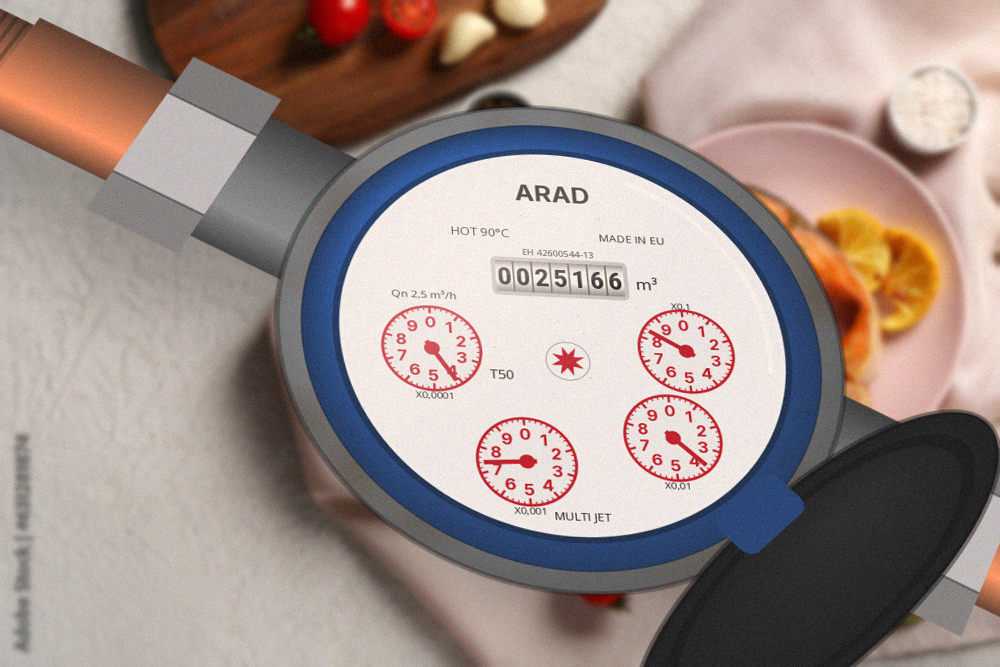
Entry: 25166.8374; m³
